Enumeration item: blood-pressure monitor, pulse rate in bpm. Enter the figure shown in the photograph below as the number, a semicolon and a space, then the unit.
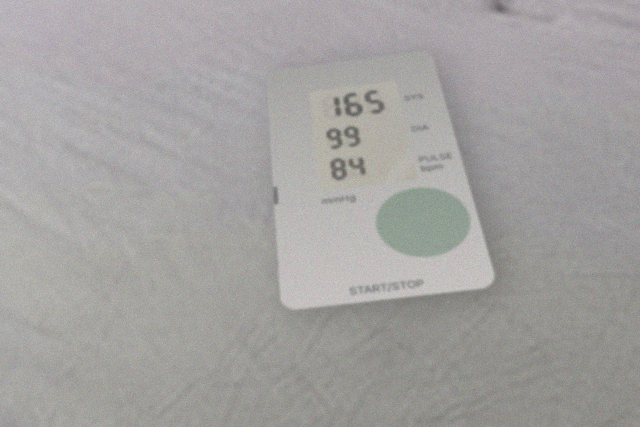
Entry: 84; bpm
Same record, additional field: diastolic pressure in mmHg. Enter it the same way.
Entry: 99; mmHg
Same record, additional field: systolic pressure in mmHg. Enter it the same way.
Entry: 165; mmHg
